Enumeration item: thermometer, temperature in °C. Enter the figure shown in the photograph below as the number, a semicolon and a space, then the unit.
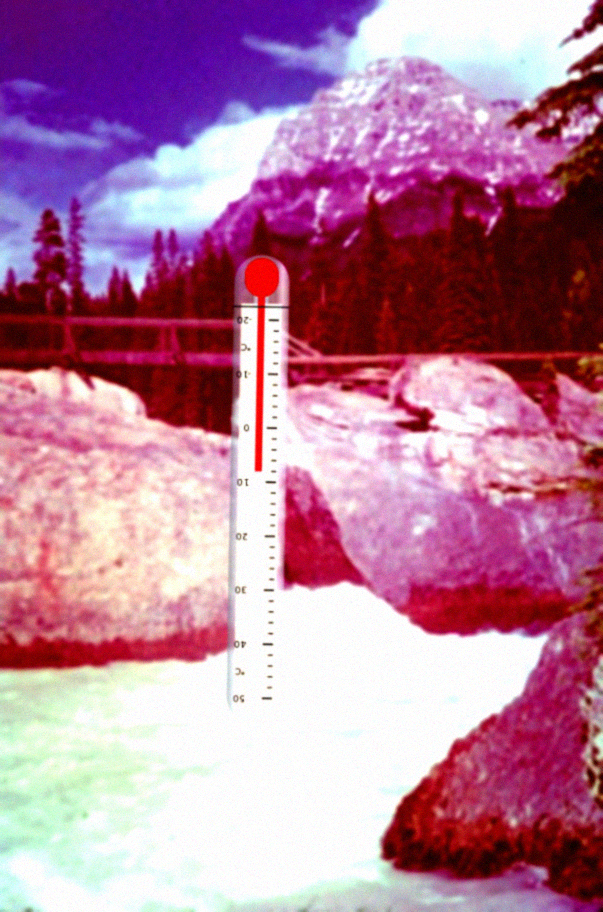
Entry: 8; °C
